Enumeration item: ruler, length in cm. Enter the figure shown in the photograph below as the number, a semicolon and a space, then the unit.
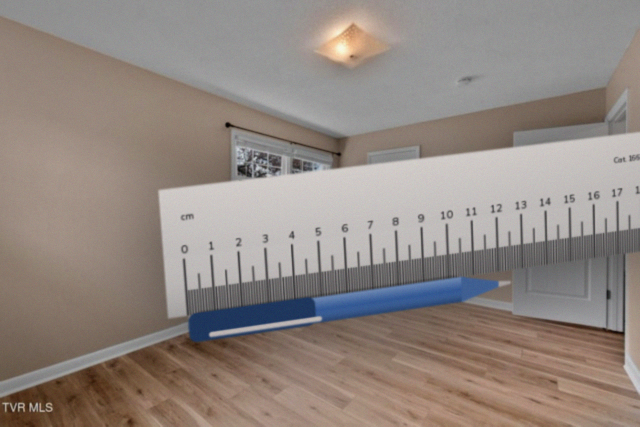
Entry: 12.5; cm
